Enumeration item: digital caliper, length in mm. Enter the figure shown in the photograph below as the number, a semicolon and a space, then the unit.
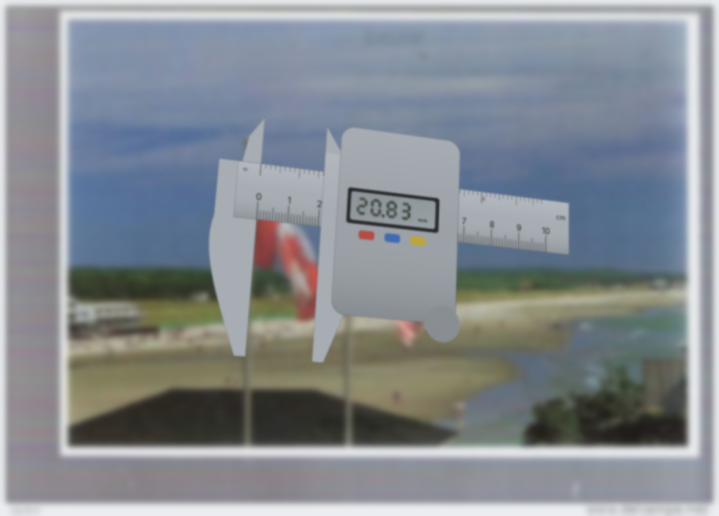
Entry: 20.83; mm
